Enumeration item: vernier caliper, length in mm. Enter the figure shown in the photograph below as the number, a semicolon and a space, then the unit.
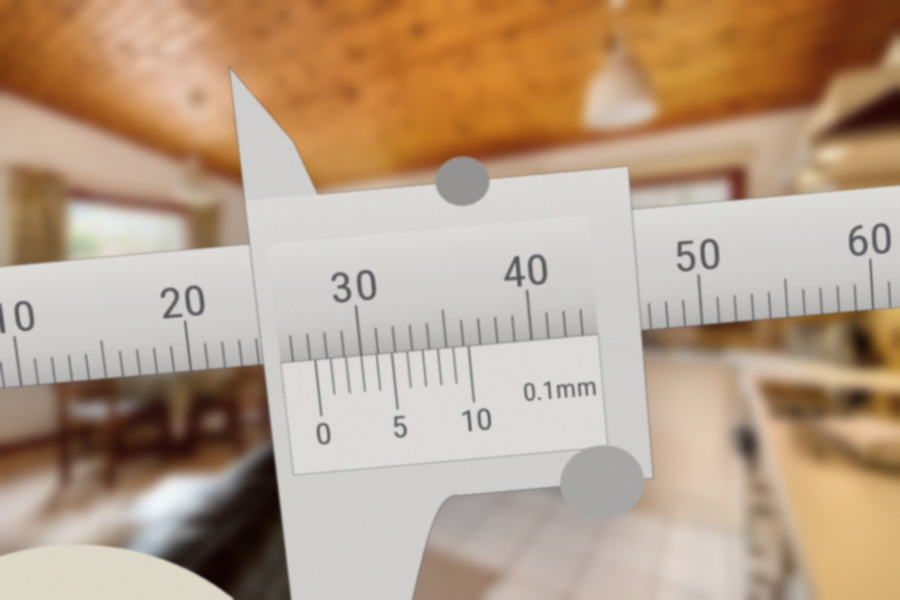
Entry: 27.3; mm
